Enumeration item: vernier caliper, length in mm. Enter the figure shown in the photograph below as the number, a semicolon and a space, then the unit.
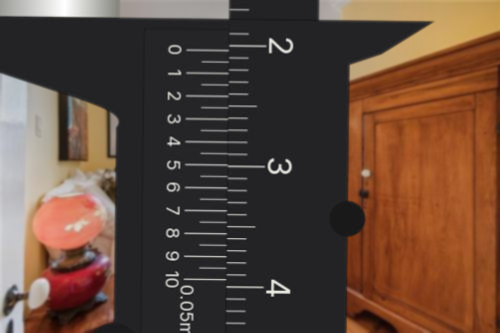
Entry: 20.4; mm
